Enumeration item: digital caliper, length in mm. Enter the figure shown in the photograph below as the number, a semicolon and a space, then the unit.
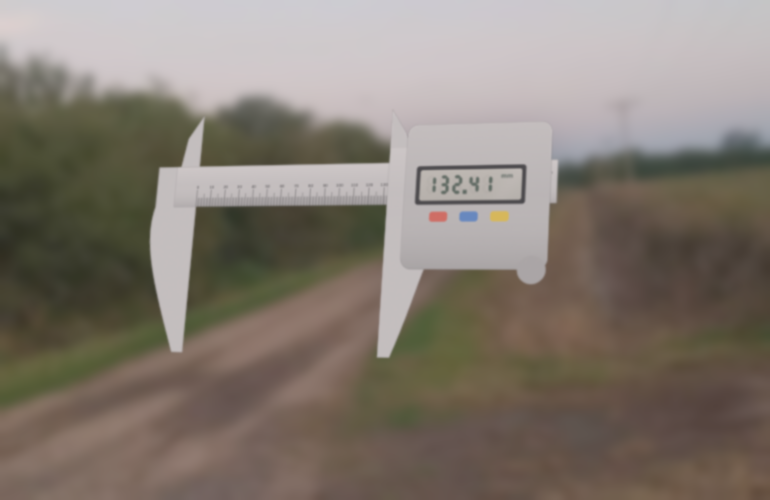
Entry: 132.41; mm
